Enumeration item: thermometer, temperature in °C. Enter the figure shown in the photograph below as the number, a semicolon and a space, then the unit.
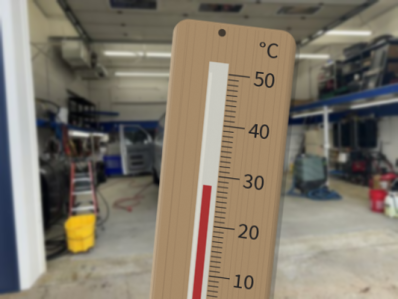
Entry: 28; °C
